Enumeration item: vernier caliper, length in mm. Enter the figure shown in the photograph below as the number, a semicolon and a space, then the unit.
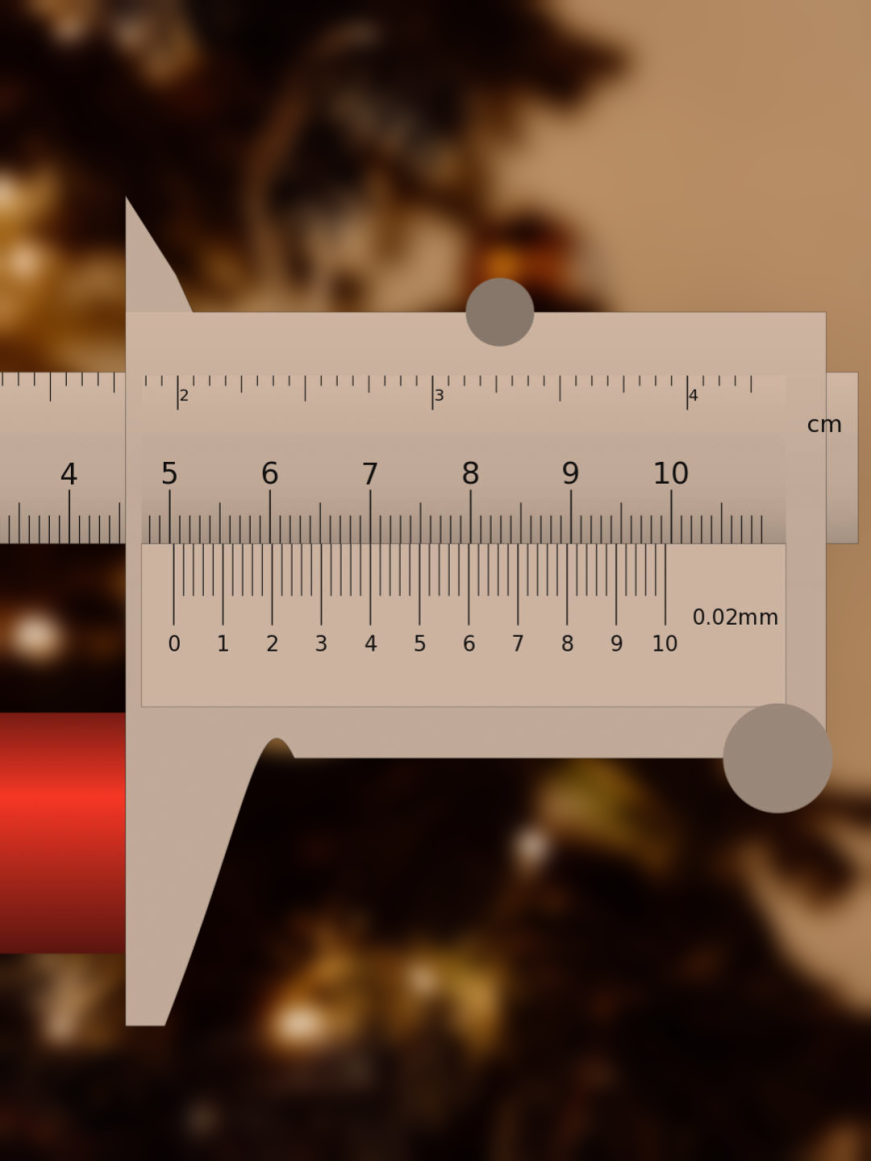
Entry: 50.4; mm
